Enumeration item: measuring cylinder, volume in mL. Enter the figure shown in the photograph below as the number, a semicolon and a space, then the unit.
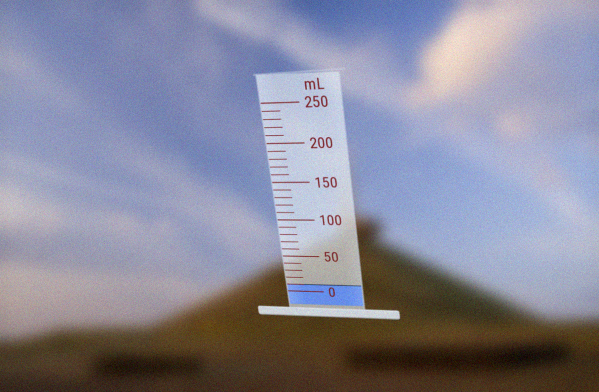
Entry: 10; mL
